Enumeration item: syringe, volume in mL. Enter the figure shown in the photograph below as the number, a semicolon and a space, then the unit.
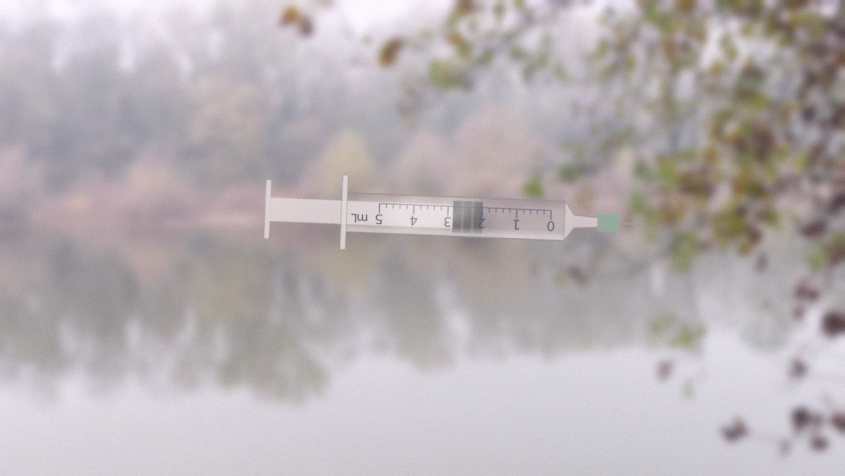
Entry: 2; mL
